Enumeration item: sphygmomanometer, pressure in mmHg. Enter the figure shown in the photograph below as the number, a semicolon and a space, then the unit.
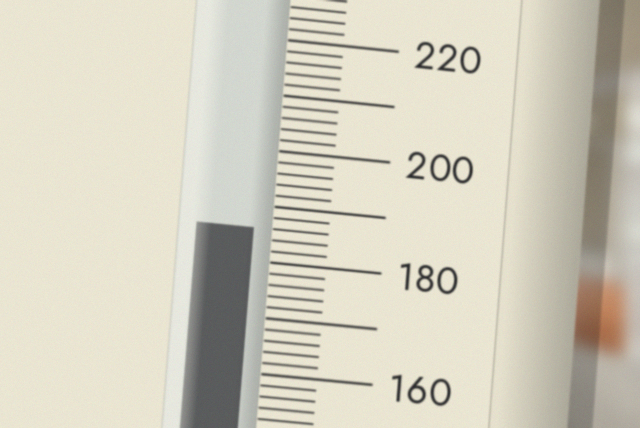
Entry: 186; mmHg
